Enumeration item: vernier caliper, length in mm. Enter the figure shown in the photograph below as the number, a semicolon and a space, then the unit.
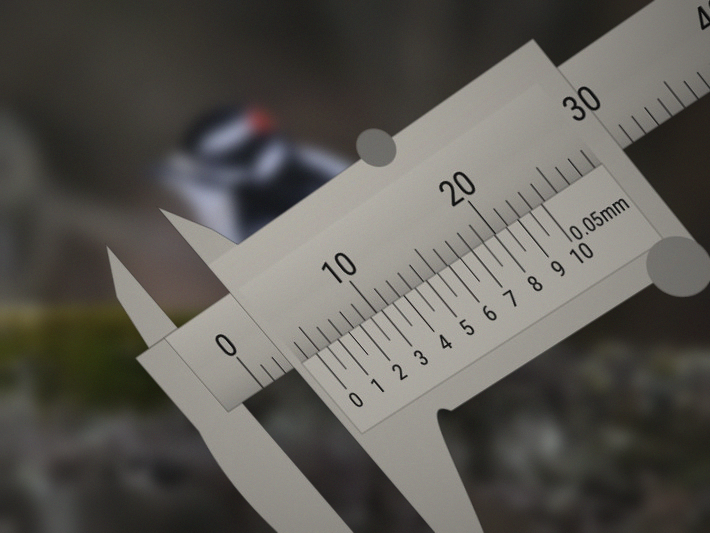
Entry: 4.7; mm
